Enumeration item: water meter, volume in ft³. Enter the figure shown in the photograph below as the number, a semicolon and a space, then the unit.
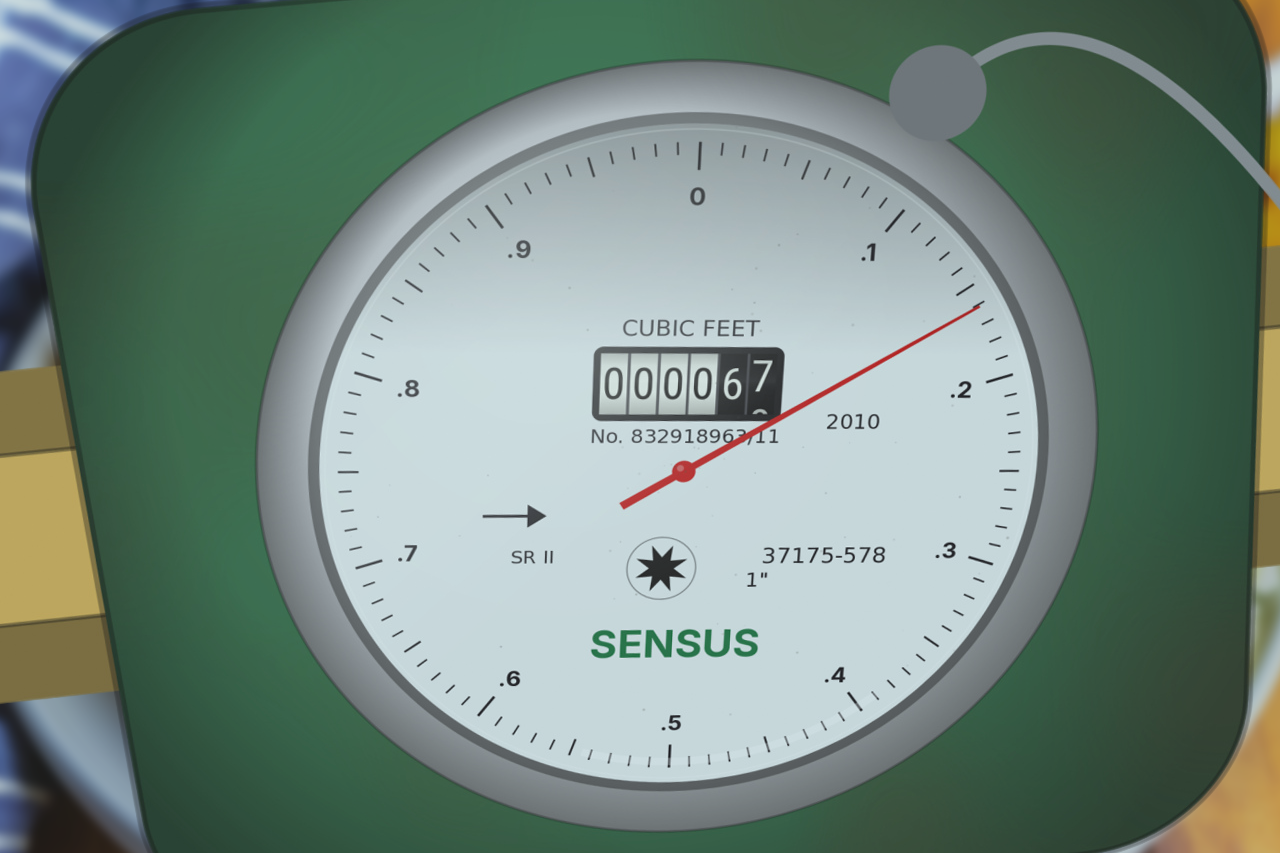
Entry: 67.16; ft³
